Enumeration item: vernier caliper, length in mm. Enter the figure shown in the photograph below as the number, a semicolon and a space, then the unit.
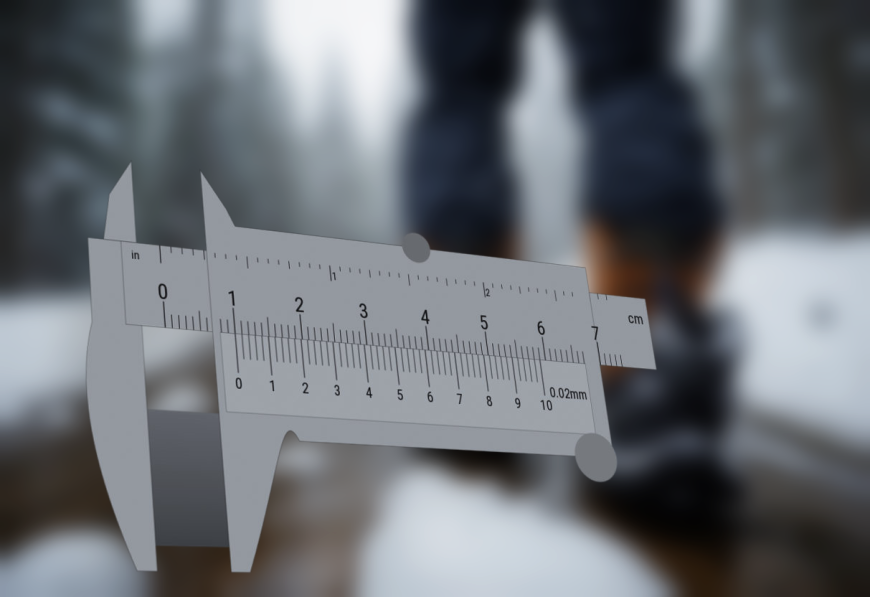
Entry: 10.0; mm
